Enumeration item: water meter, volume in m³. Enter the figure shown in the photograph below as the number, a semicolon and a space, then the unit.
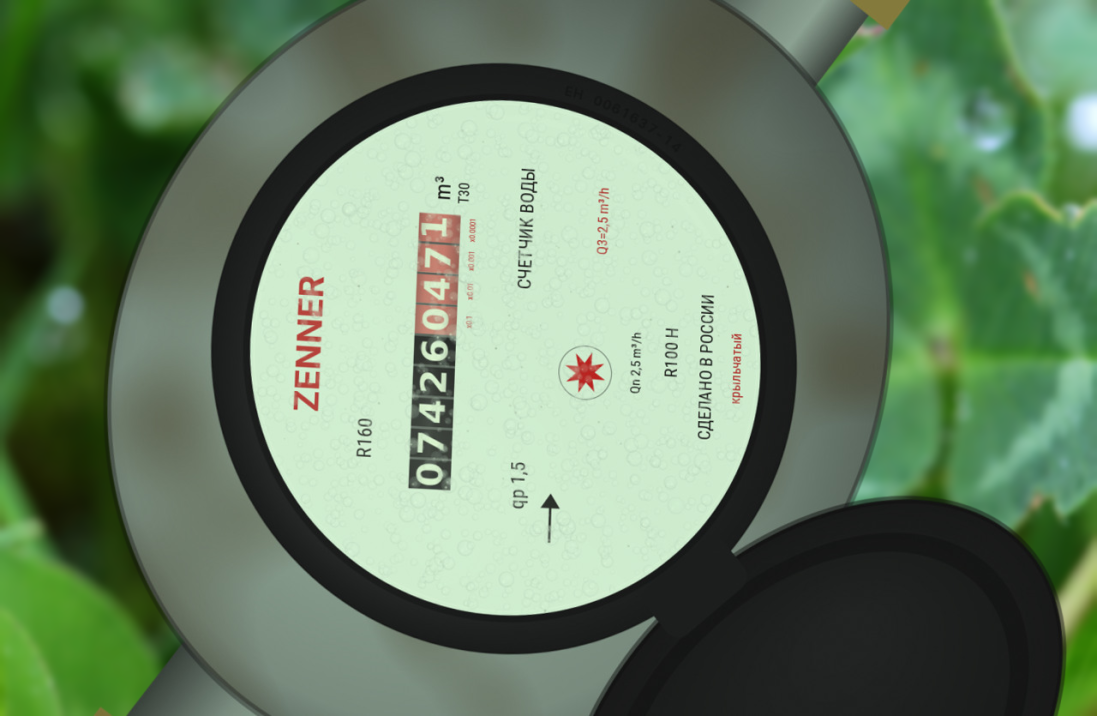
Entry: 7426.0471; m³
